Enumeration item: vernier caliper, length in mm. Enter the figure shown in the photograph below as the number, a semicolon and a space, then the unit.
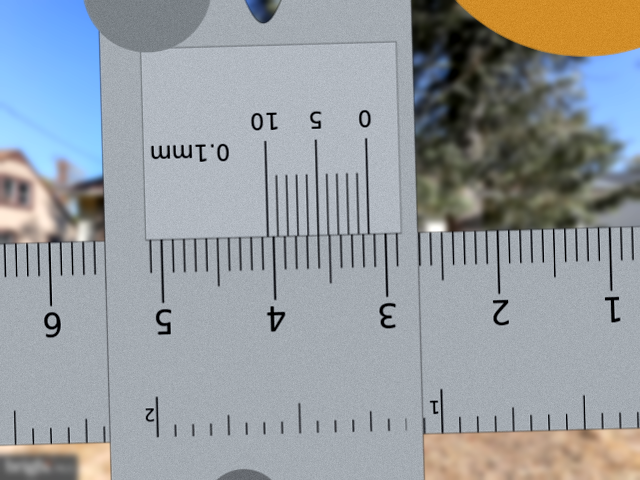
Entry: 31.5; mm
